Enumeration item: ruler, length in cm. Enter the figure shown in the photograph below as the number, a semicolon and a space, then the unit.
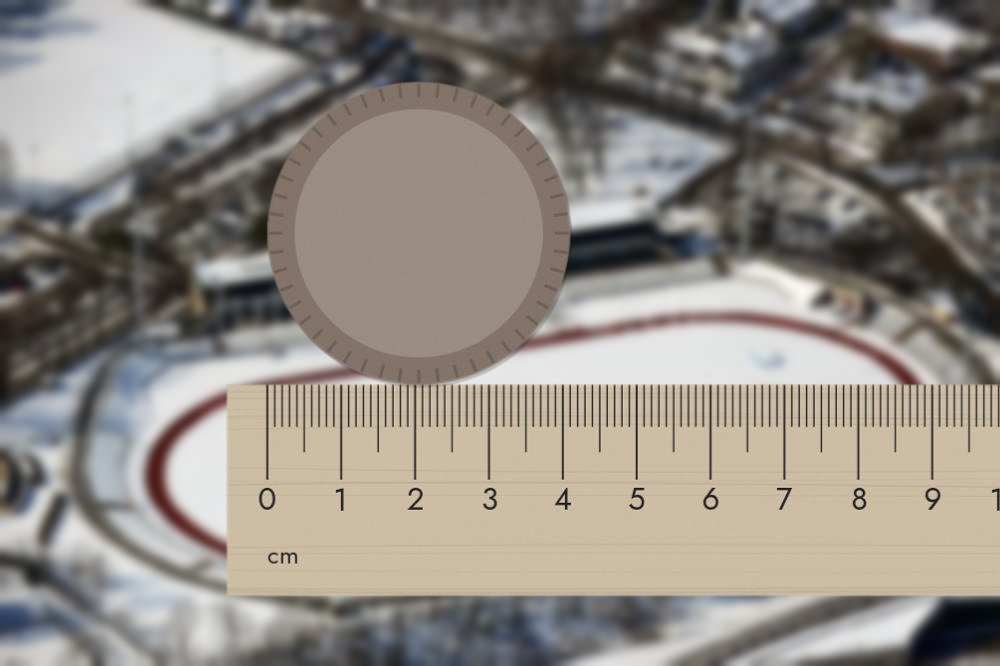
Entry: 4.1; cm
